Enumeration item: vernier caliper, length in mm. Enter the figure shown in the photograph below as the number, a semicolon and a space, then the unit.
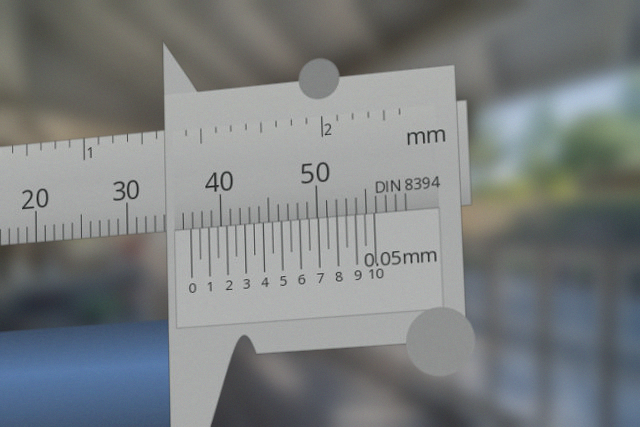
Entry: 36.8; mm
